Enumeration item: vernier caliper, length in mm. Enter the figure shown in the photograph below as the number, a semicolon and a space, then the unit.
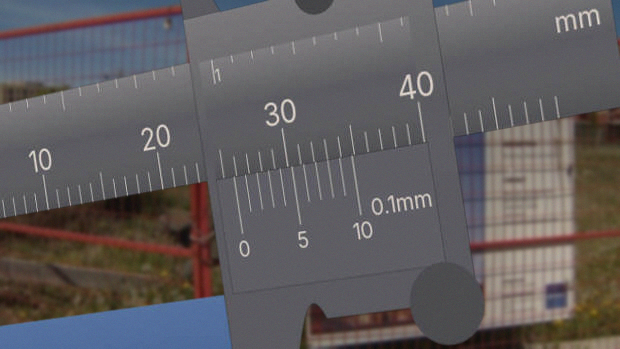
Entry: 25.8; mm
